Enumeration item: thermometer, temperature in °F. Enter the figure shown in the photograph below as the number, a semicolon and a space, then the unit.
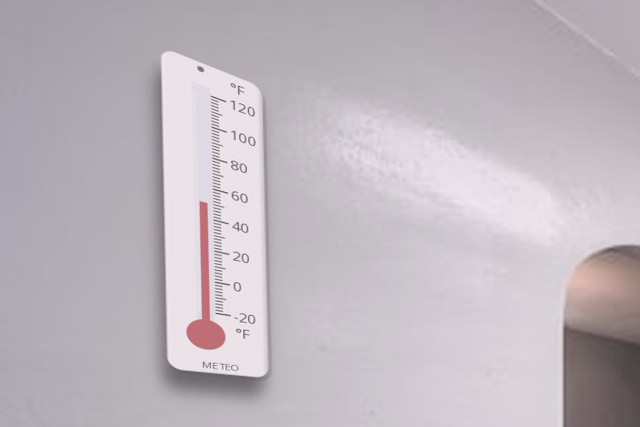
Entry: 50; °F
